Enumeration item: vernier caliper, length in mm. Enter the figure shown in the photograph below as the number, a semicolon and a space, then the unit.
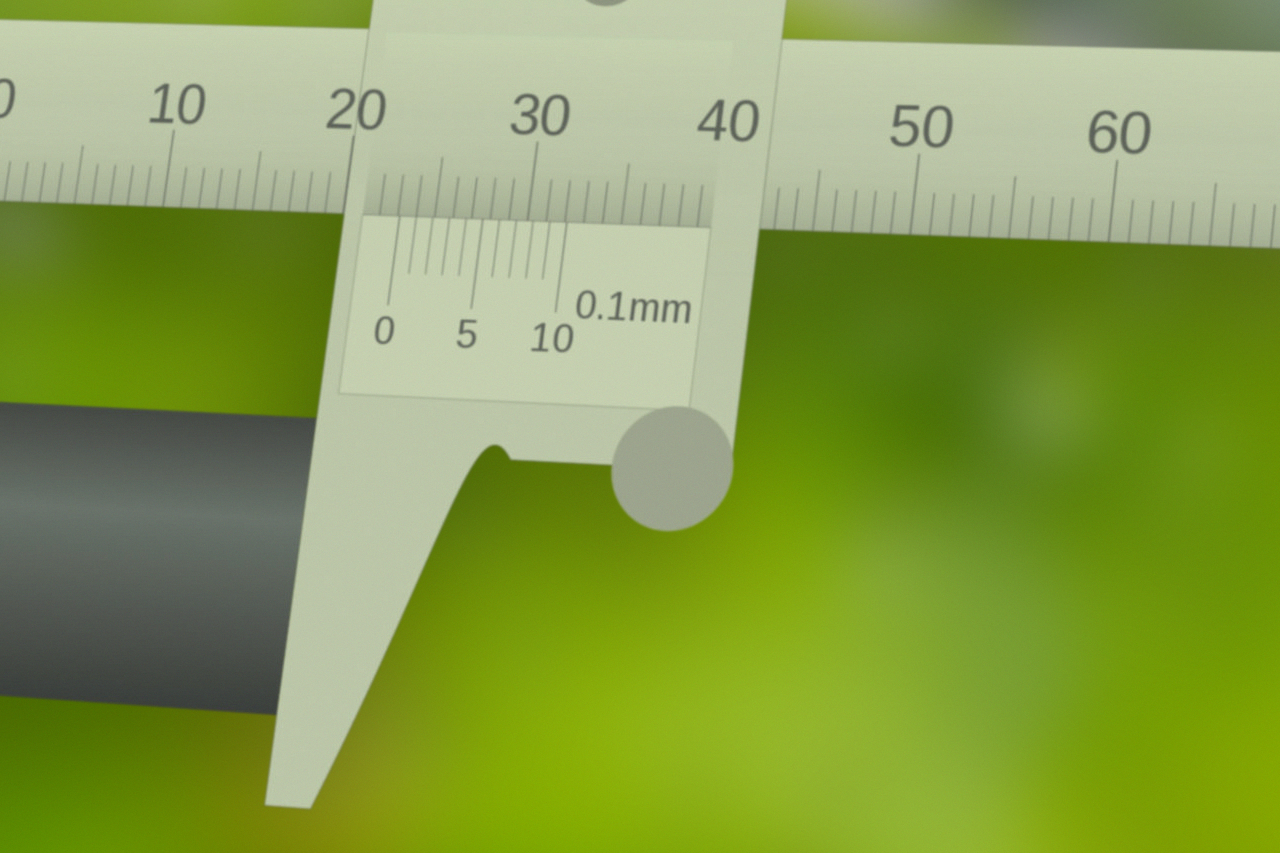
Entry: 23.1; mm
